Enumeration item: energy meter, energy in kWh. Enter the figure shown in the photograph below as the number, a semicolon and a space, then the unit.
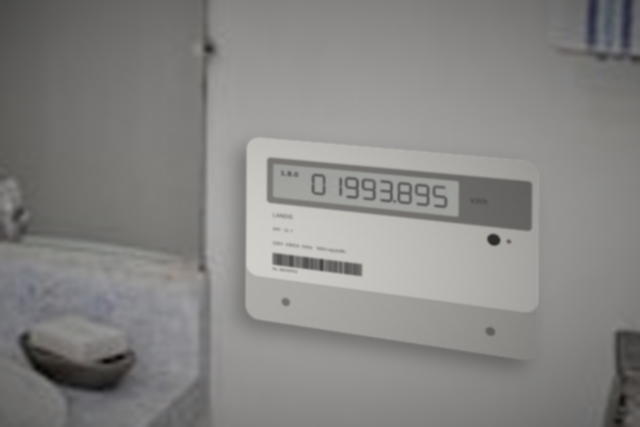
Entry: 1993.895; kWh
